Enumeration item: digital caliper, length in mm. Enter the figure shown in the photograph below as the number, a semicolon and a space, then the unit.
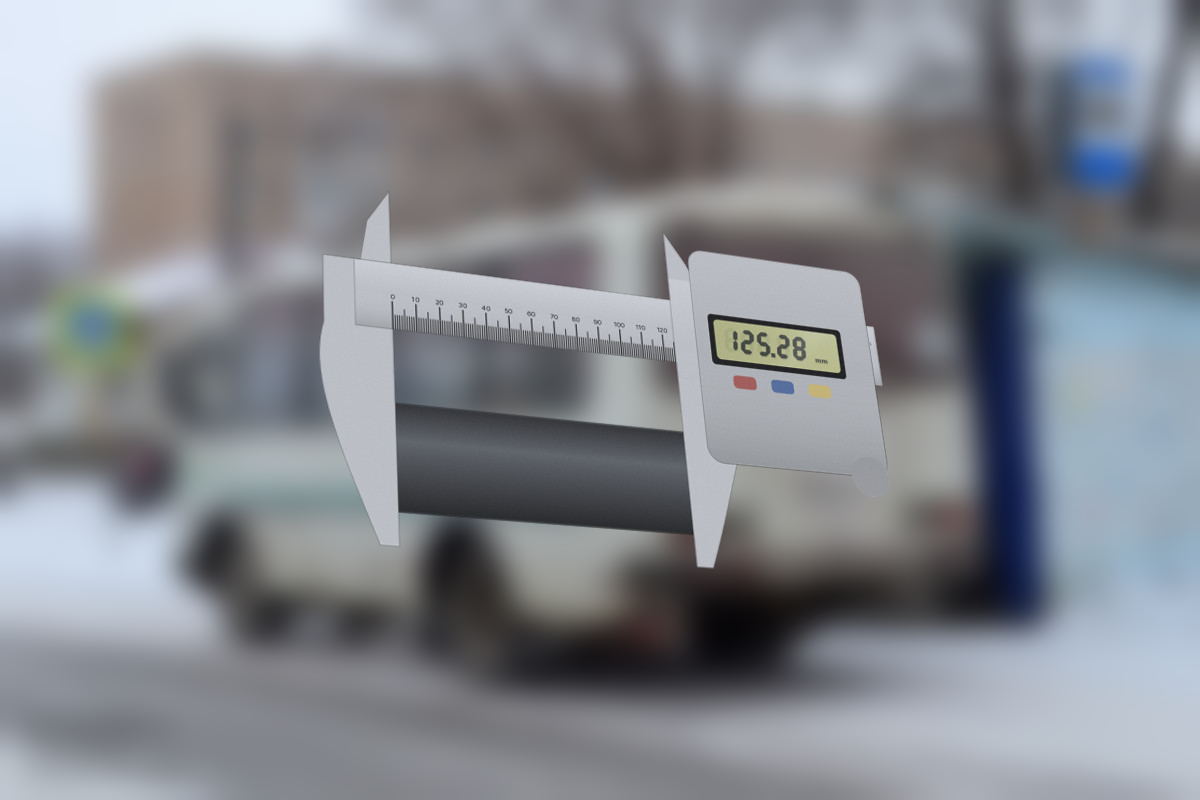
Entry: 125.28; mm
